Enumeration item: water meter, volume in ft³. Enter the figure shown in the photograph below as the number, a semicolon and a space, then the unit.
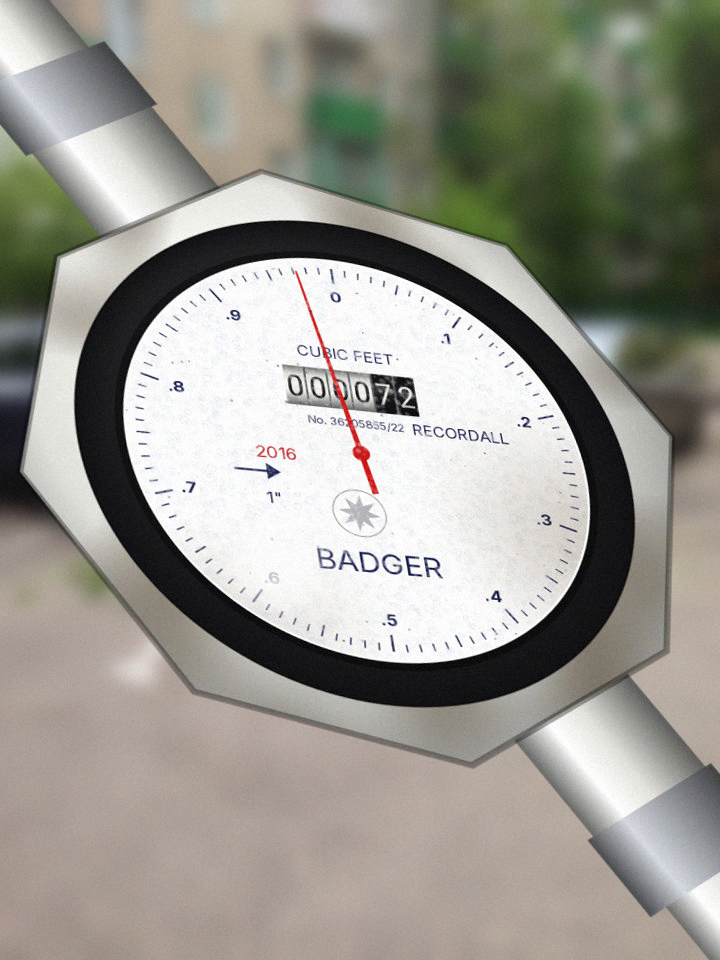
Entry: 71.97; ft³
